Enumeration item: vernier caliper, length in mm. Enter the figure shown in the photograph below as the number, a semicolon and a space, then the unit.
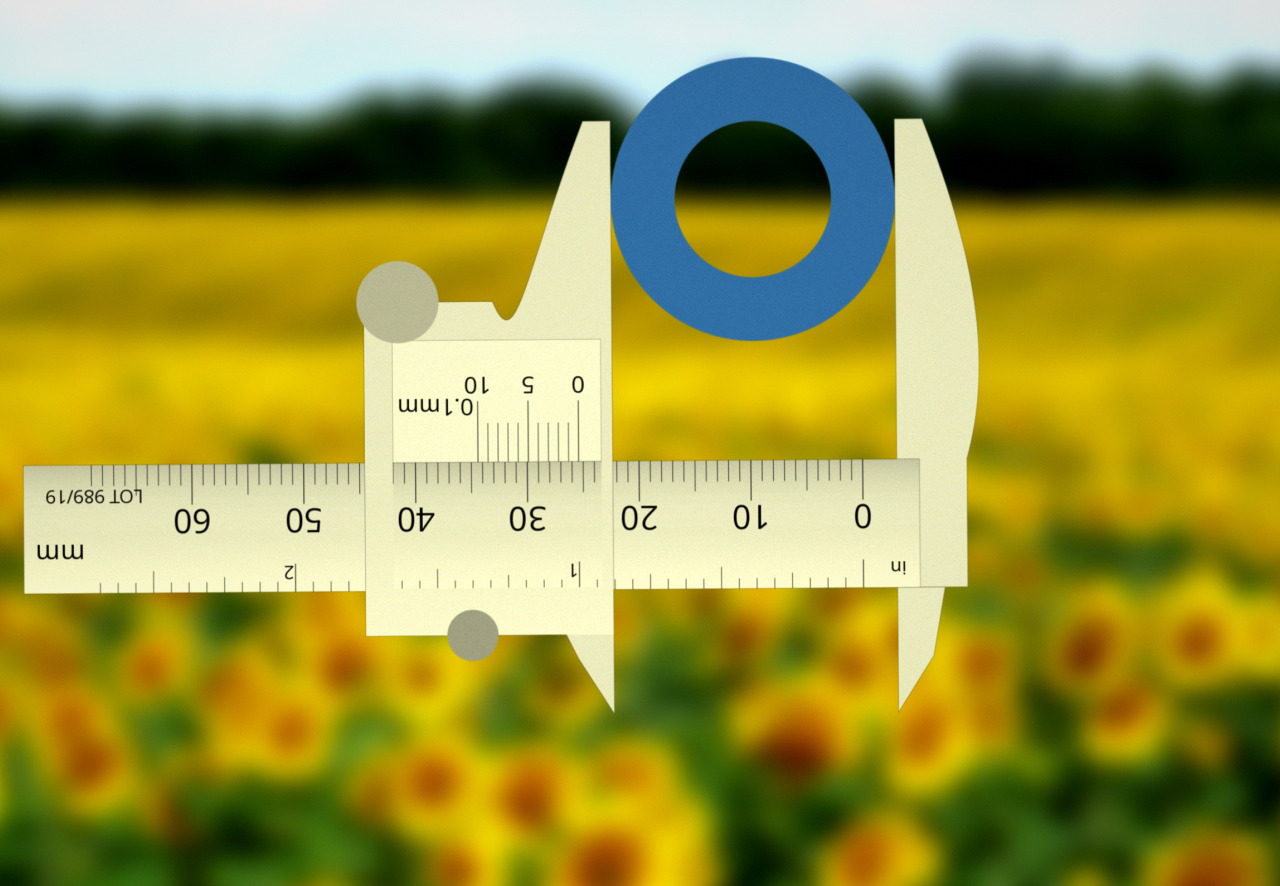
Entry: 25.4; mm
